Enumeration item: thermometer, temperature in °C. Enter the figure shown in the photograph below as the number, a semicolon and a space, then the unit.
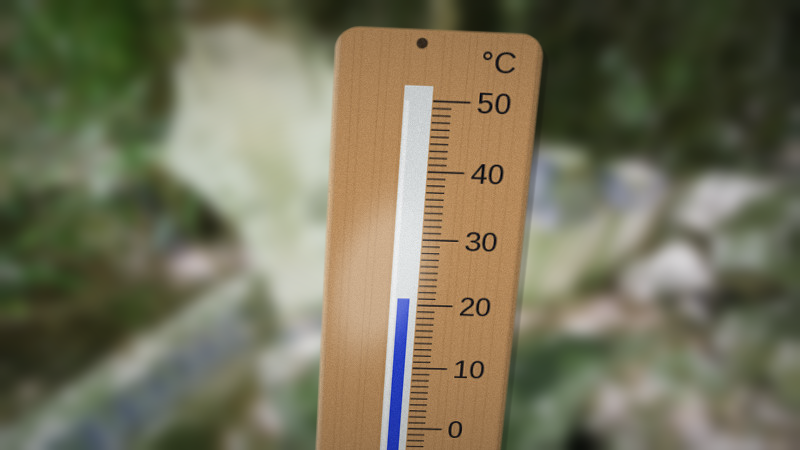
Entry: 21; °C
